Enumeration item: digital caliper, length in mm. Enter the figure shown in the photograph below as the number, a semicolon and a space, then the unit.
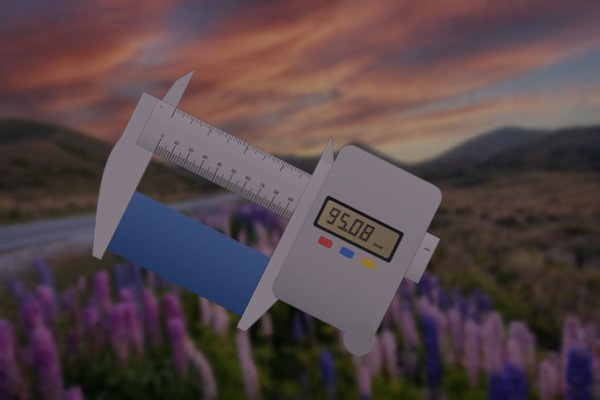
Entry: 95.08; mm
